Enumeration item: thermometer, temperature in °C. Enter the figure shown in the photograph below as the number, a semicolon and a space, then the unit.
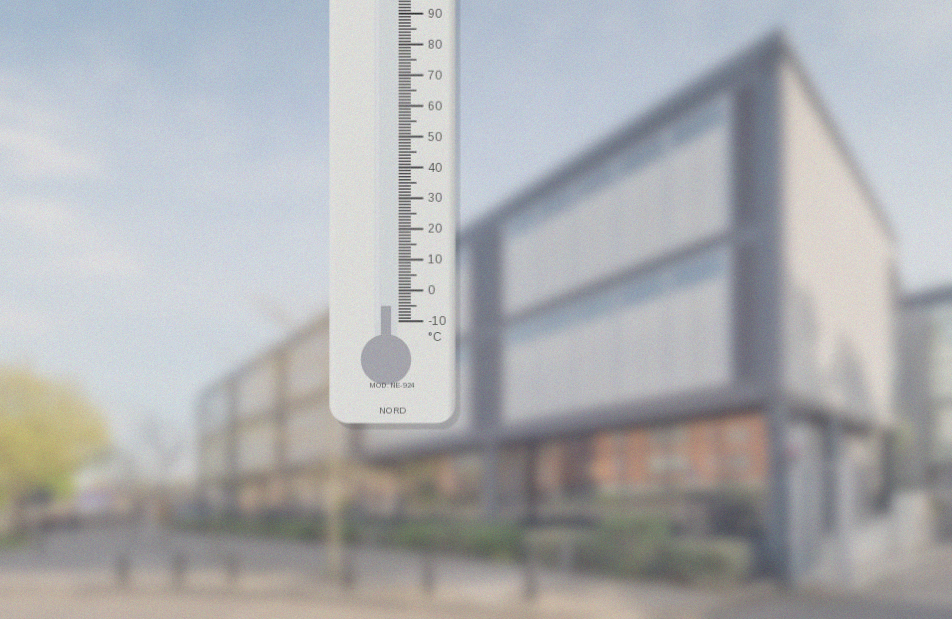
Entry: -5; °C
